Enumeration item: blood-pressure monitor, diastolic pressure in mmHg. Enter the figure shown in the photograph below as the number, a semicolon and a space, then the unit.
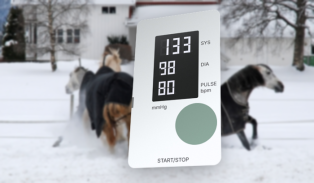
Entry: 98; mmHg
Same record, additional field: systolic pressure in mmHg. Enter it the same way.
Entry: 133; mmHg
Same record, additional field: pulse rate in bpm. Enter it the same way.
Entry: 80; bpm
